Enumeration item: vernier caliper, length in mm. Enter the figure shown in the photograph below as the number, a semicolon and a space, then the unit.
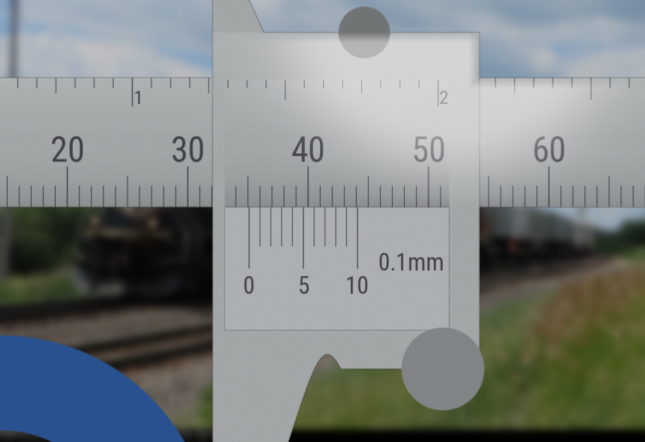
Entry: 35.1; mm
